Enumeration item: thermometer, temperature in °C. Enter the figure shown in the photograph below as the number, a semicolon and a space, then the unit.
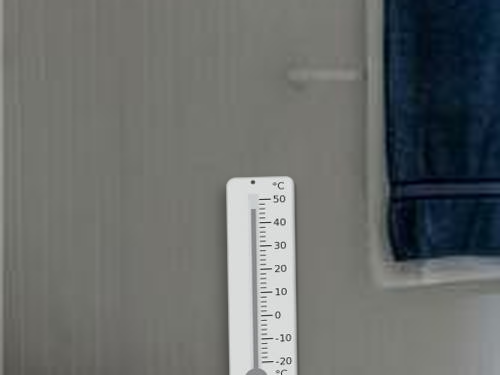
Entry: 46; °C
